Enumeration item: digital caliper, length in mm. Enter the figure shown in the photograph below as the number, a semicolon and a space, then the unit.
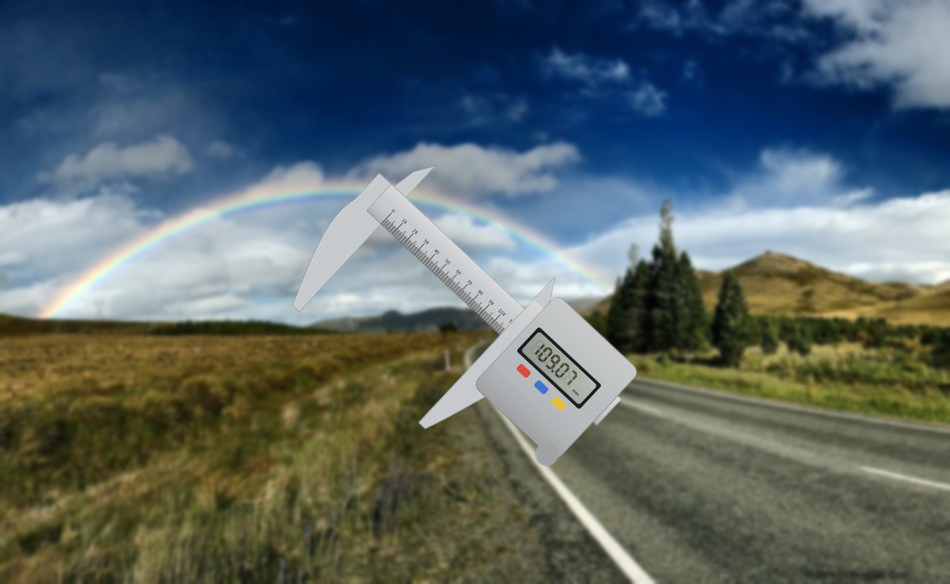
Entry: 109.07; mm
